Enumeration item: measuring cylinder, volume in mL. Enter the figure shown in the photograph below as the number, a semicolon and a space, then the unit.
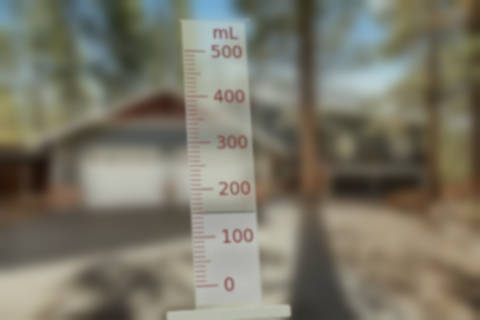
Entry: 150; mL
